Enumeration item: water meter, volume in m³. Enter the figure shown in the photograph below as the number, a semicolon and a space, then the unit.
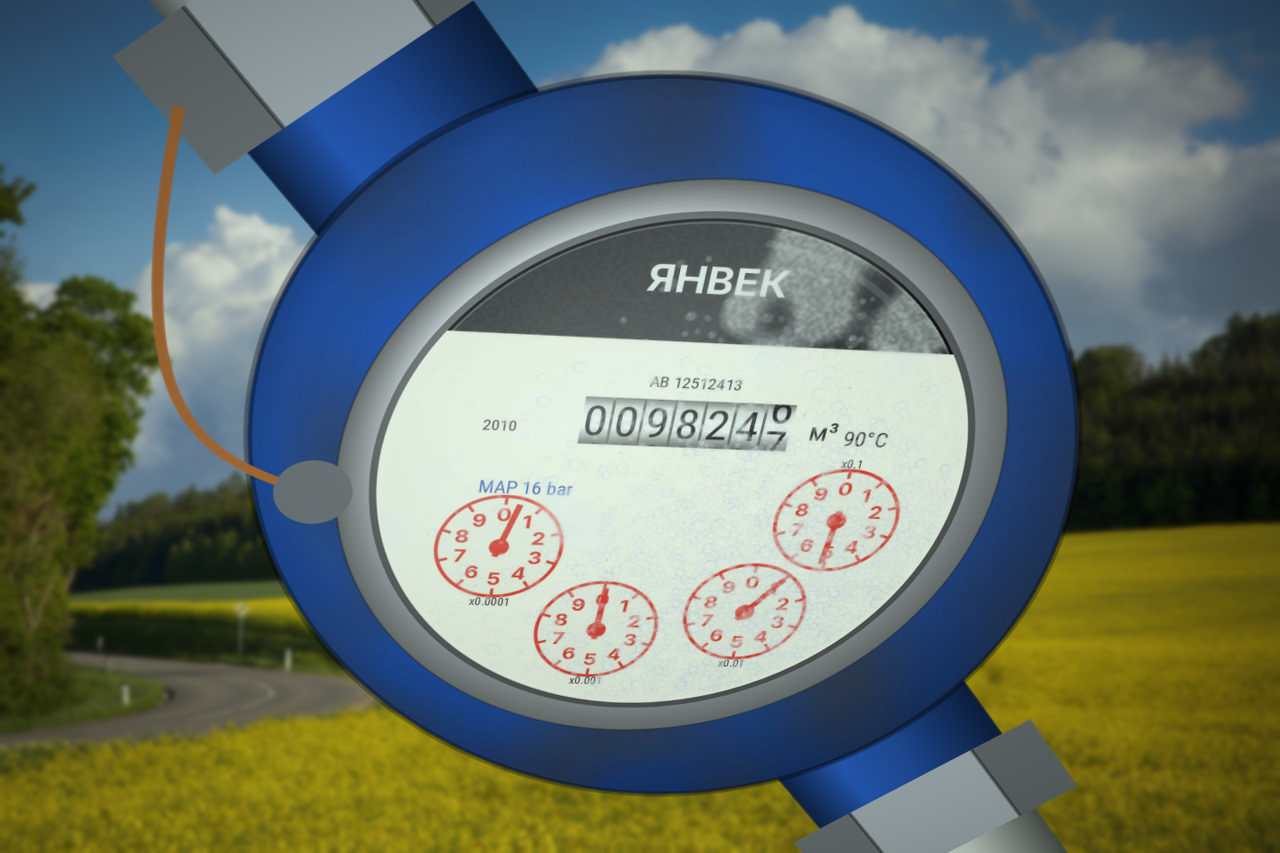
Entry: 98246.5100; m³
